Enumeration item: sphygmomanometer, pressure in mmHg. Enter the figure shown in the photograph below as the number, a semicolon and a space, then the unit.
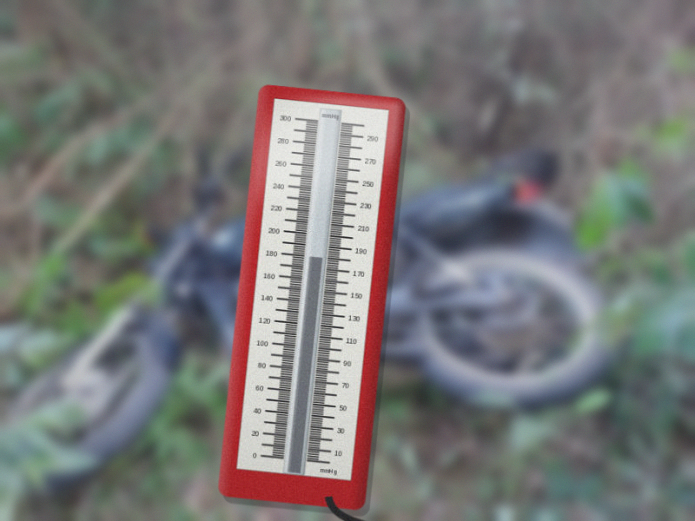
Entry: 180; mmHg
